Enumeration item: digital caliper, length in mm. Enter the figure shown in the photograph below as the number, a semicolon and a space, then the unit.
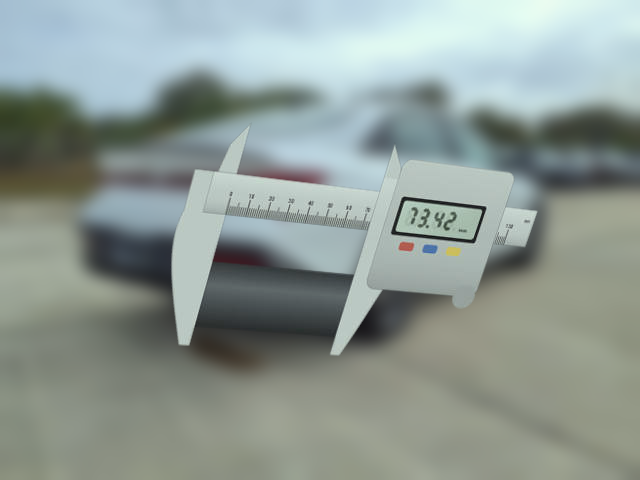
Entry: 73.42; mm
